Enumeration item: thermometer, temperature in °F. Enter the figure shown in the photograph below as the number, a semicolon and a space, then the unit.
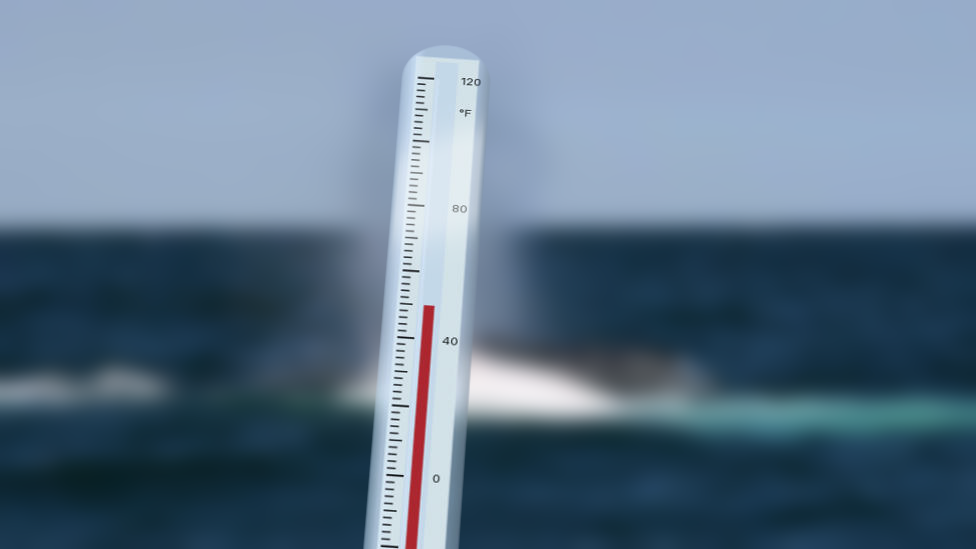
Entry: 50; °F
